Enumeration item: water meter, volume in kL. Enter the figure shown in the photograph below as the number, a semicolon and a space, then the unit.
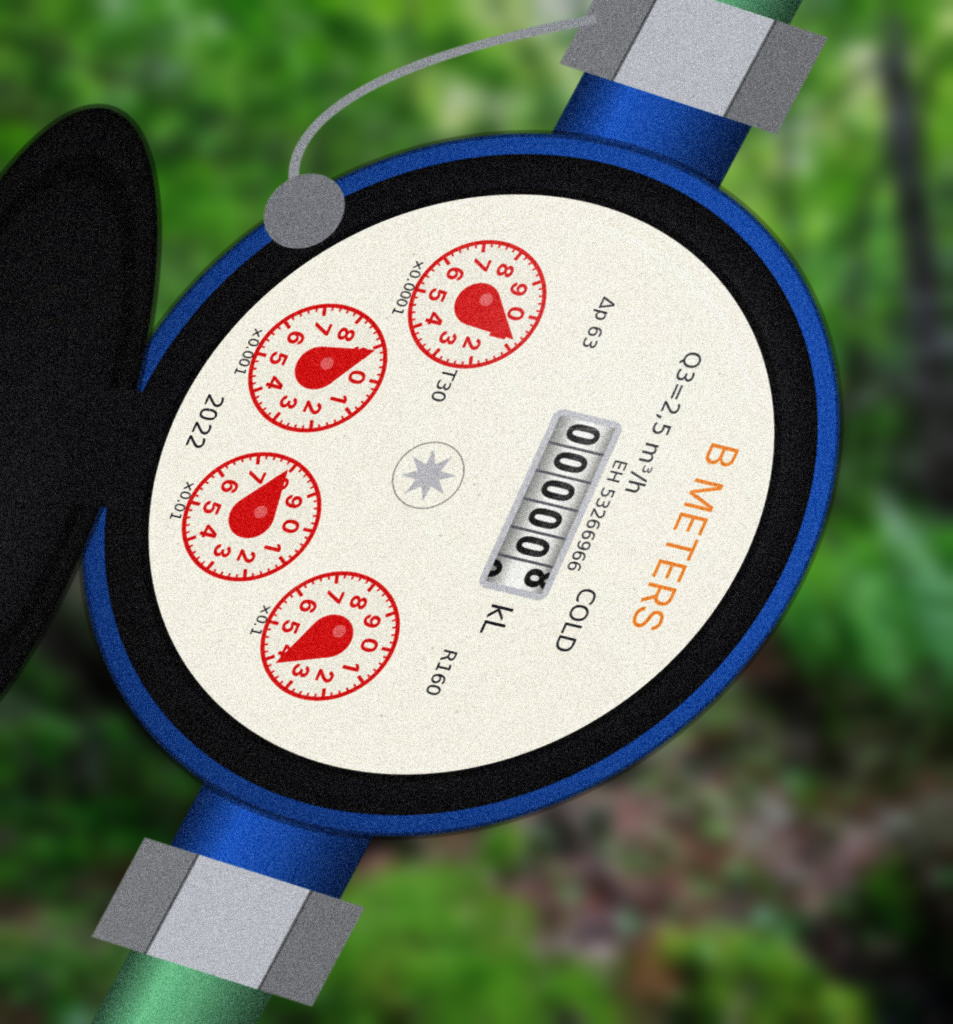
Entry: 8.3790; kL
